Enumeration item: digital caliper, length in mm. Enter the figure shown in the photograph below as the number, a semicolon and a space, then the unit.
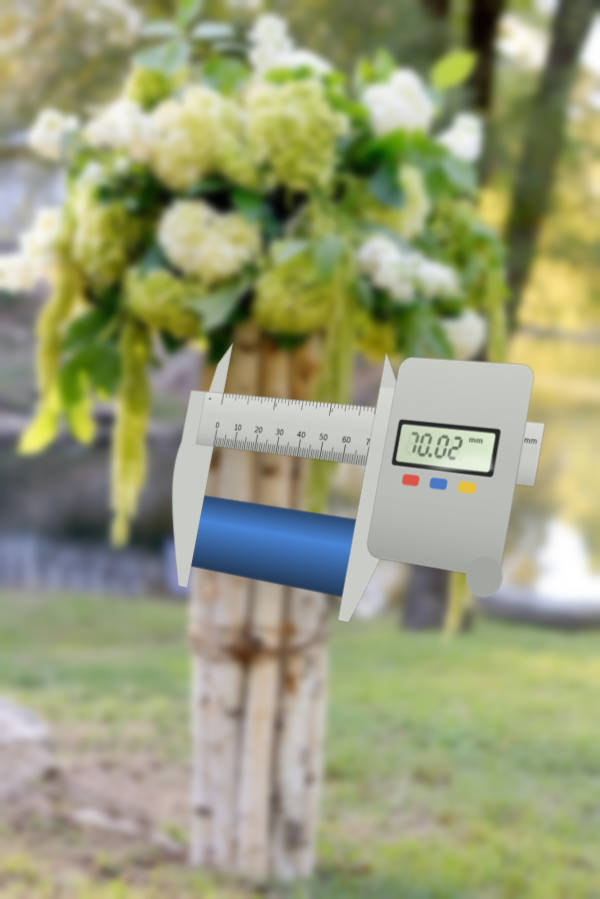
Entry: 70.02; mm
